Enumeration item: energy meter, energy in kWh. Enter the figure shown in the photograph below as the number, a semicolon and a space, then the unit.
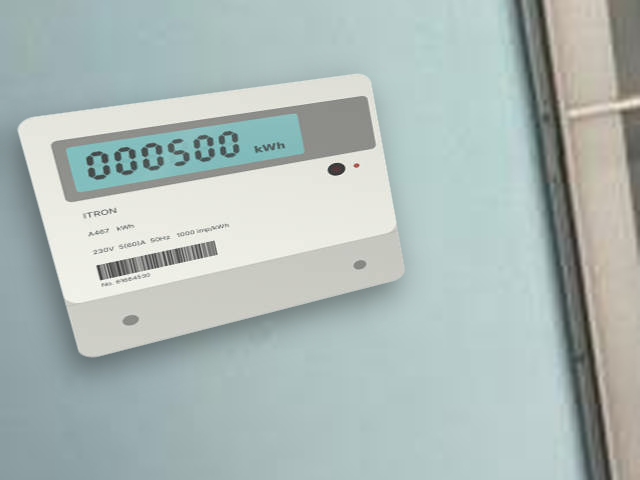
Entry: 500; kWh
